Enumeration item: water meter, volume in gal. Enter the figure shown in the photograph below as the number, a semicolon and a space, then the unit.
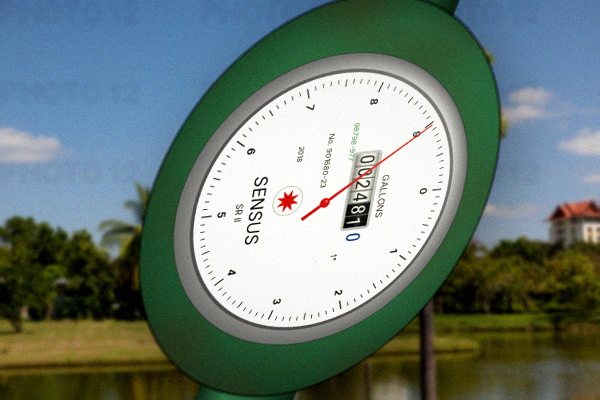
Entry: 24809.0; gal
